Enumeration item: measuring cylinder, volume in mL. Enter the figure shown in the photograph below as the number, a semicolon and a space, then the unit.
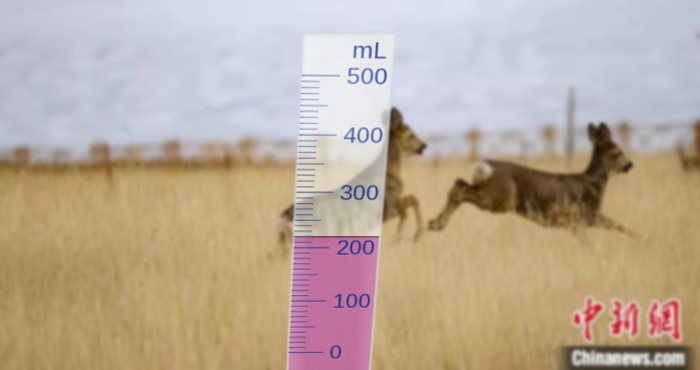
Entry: 220; mL
